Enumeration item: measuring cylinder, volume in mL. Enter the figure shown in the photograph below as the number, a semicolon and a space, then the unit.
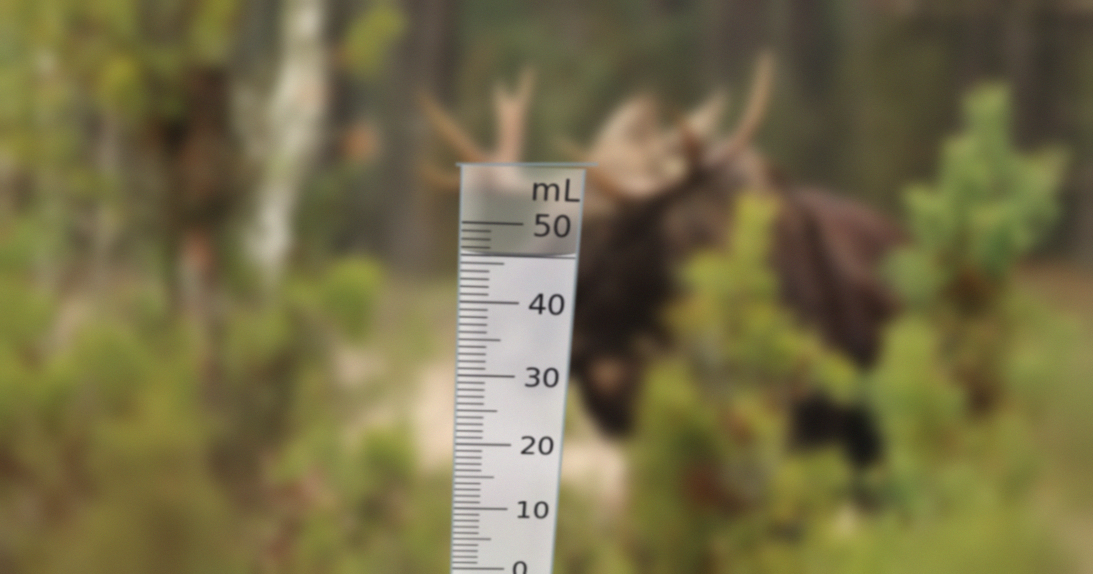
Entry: 46; mL
